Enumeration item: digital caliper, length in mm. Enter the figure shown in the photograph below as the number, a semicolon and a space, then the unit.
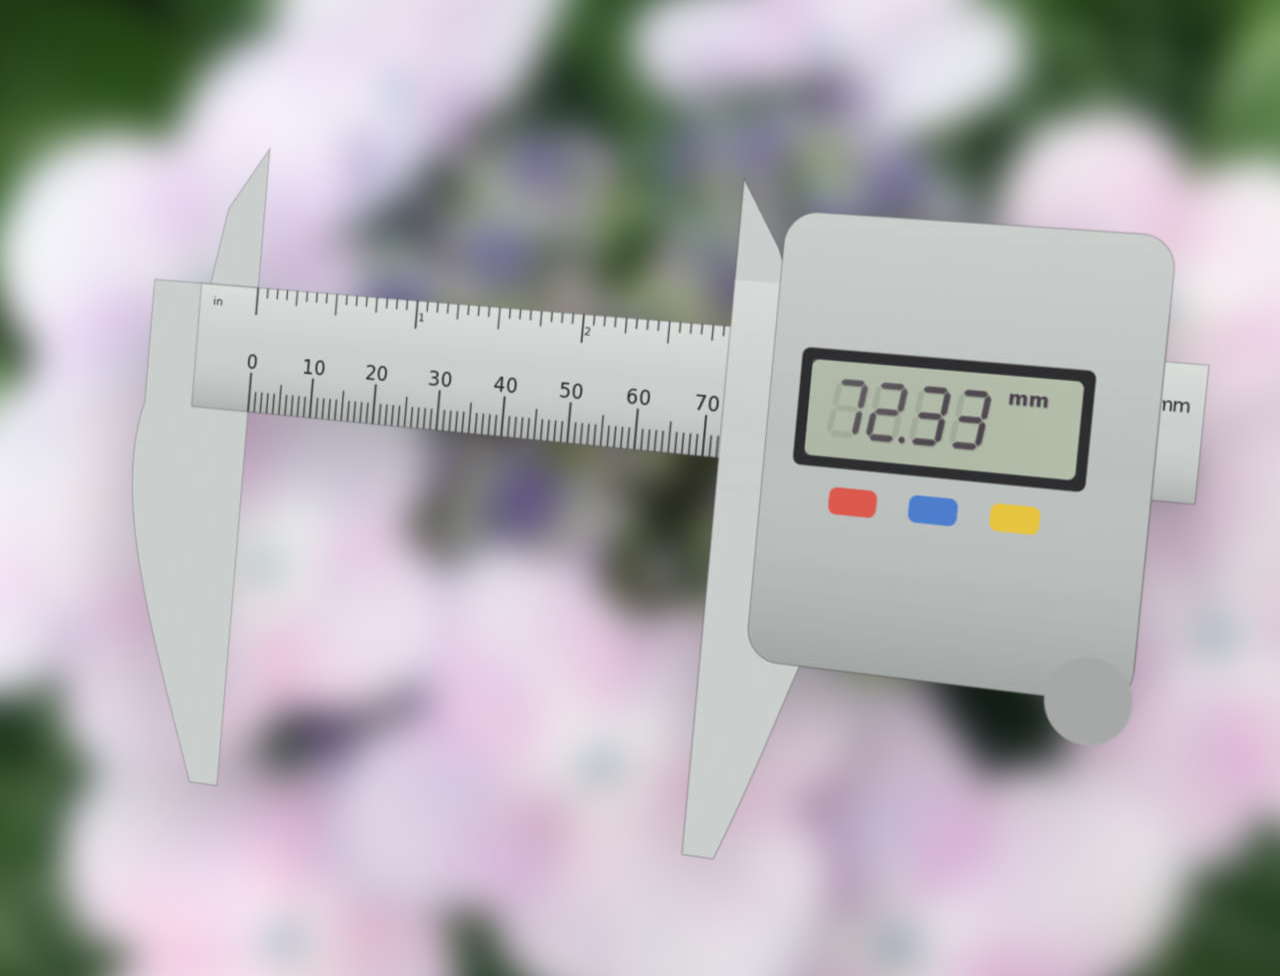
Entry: 72.33; mm
